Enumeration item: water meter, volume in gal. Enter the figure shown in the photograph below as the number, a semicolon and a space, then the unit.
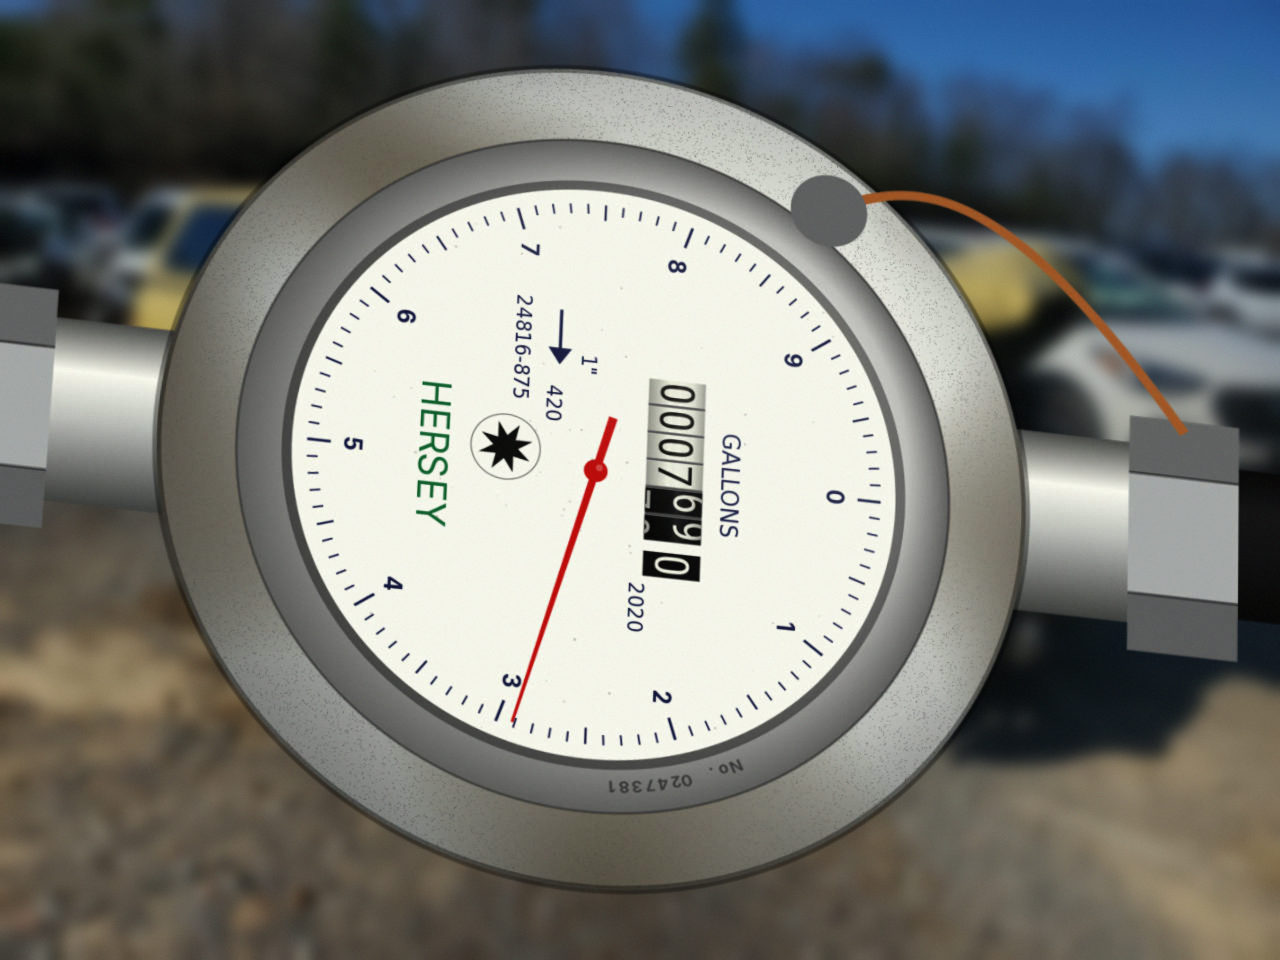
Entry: 7692.9; gal
